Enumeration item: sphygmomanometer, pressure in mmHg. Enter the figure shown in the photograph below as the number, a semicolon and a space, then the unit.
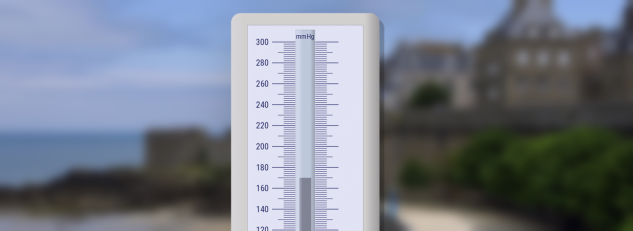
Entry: 170; mmHg
